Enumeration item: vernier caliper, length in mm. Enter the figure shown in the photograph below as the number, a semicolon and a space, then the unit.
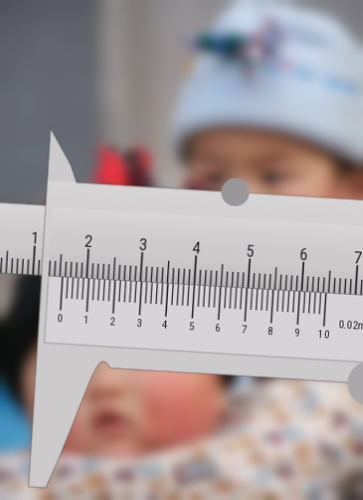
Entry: 15.5; mm
